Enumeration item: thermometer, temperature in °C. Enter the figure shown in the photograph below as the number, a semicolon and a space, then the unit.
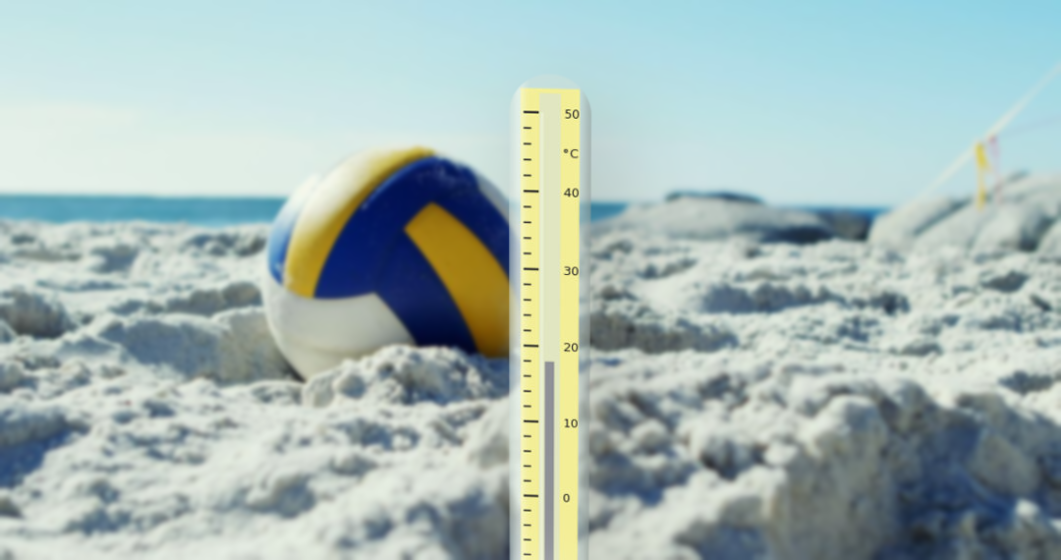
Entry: 18; °C
